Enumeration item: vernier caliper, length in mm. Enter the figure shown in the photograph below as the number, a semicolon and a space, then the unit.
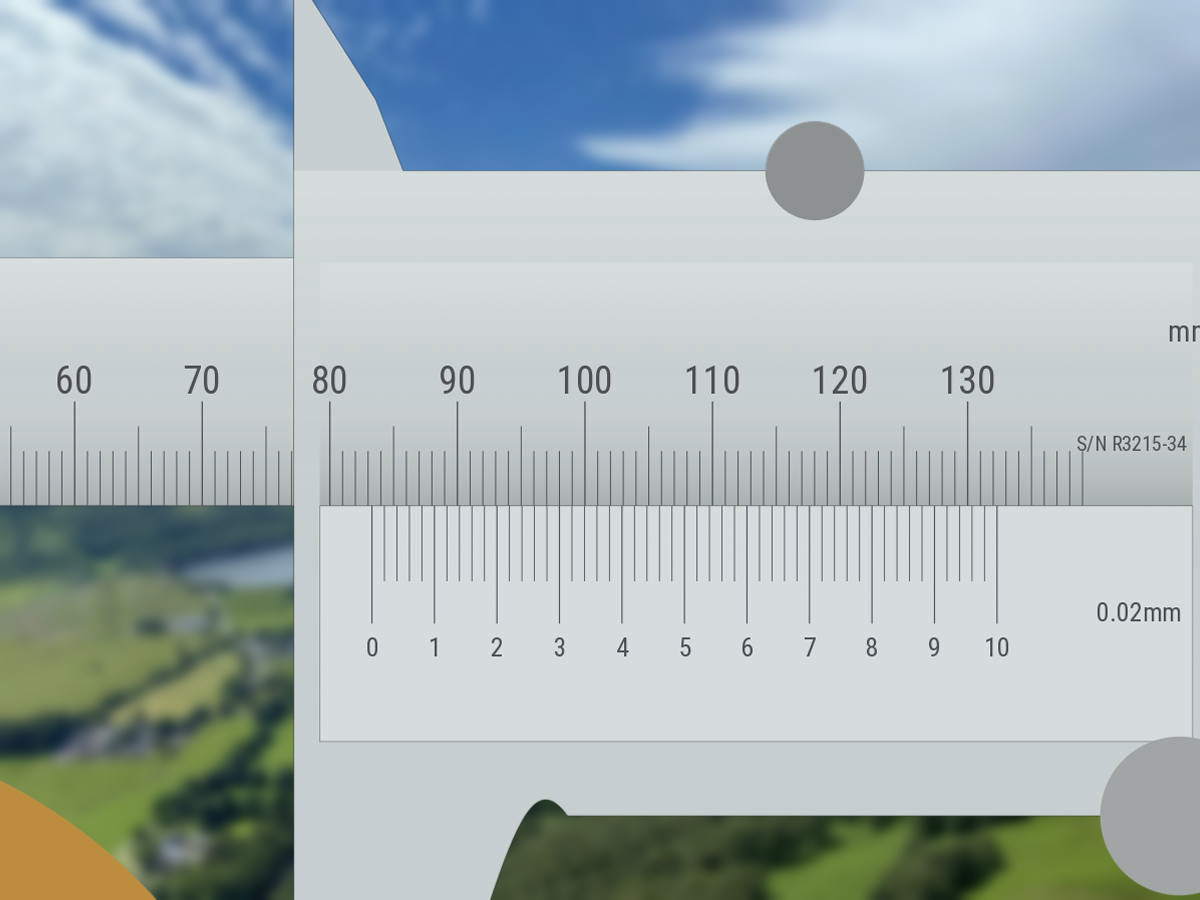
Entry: 83.3; mm
